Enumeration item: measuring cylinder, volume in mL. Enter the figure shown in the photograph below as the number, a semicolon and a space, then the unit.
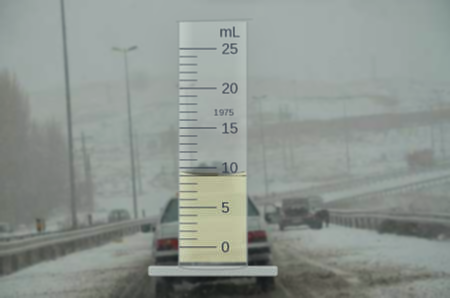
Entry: 9; mL
